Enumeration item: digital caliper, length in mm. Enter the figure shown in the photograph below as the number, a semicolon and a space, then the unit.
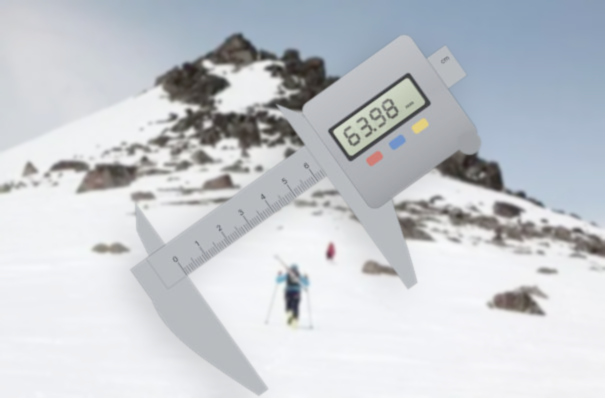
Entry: 63.98; mm
